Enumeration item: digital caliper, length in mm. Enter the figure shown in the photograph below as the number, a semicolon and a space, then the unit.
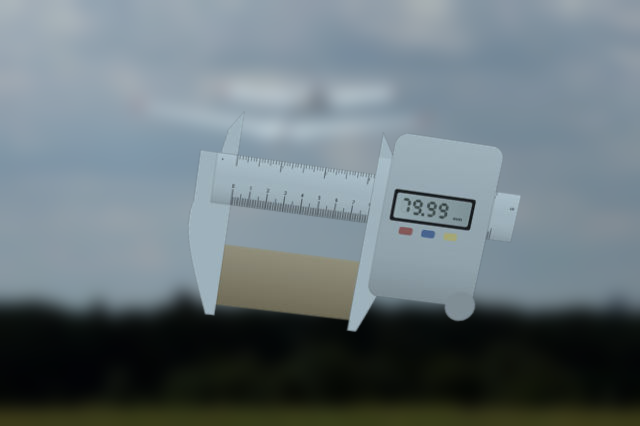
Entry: 79.99; mm
